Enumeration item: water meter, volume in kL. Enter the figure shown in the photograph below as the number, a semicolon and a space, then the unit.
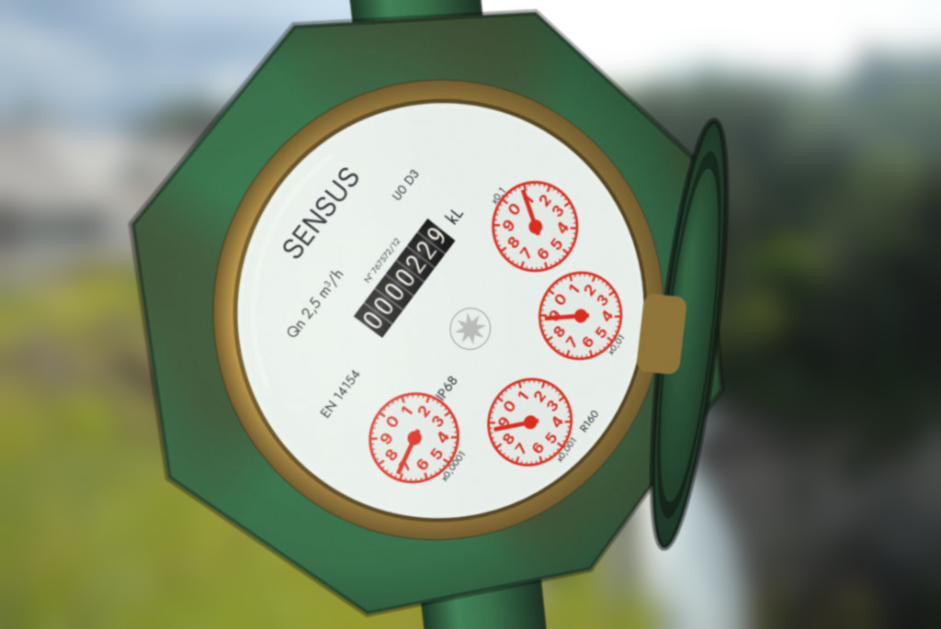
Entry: 229.0887; kL
